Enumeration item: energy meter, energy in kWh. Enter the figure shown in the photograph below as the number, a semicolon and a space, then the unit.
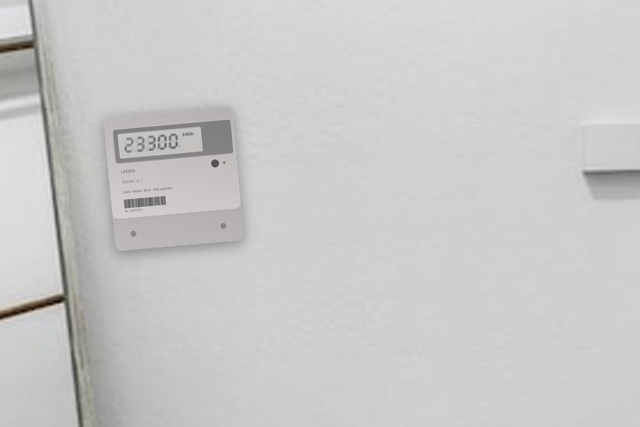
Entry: 23300; kWh
